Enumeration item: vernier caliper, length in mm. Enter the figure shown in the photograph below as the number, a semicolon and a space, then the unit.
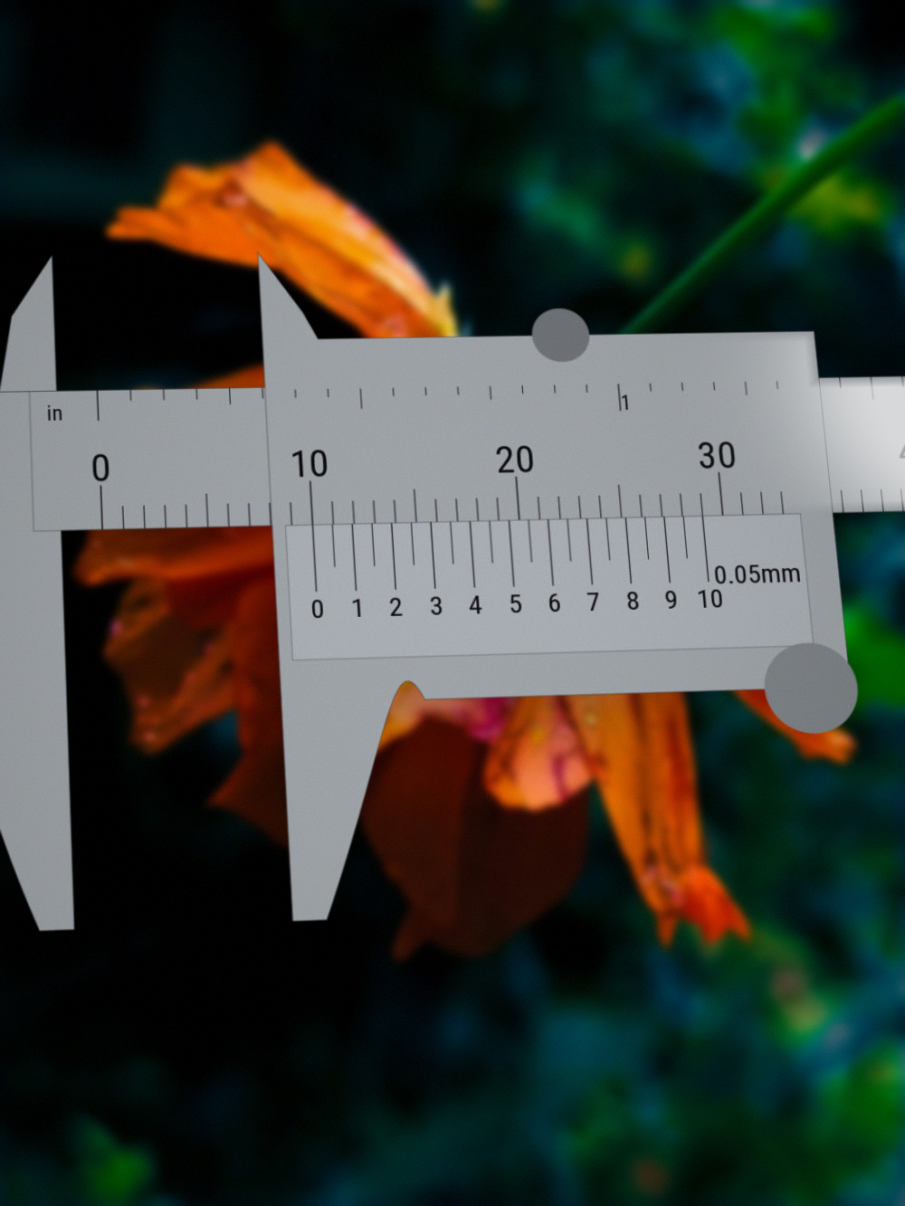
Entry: 10.0; mm
